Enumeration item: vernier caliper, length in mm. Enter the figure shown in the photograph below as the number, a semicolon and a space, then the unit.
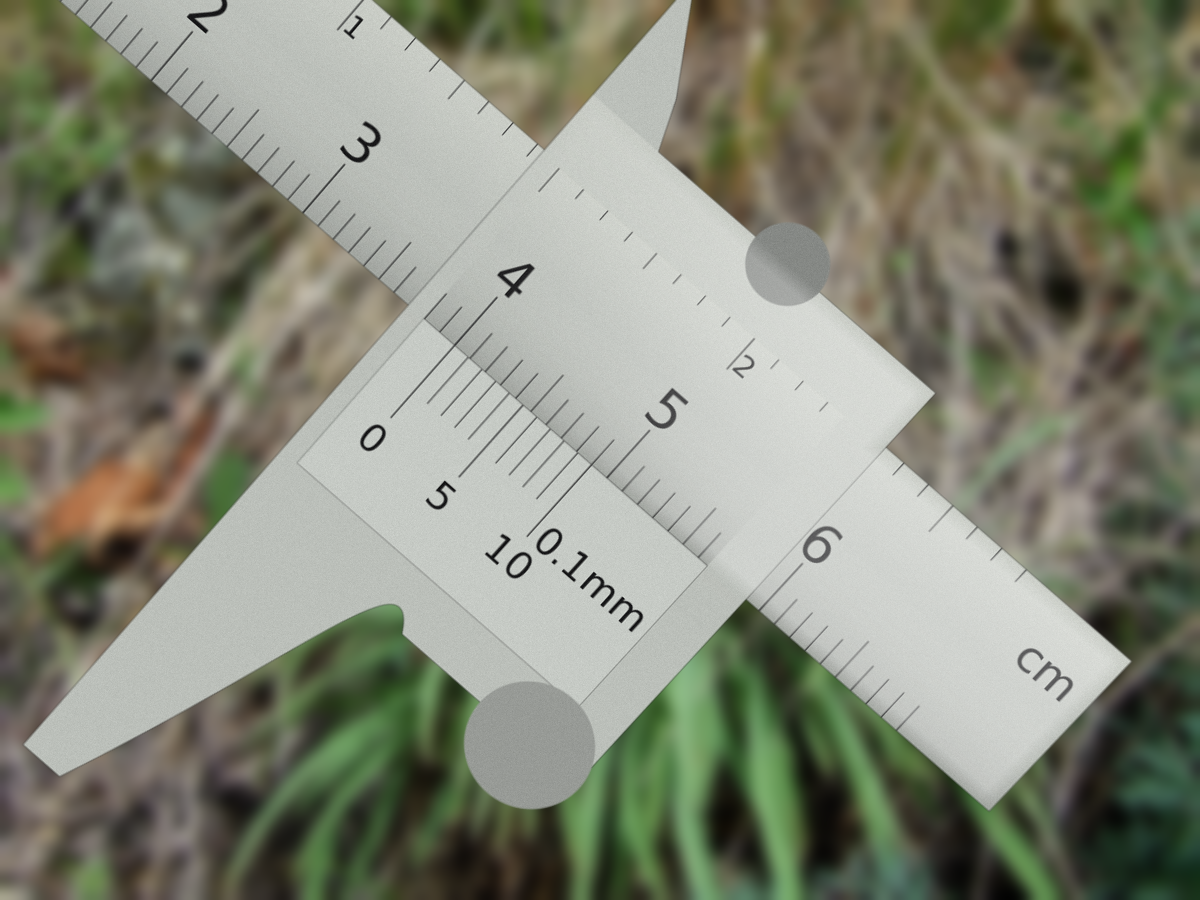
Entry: 40.0; mm
